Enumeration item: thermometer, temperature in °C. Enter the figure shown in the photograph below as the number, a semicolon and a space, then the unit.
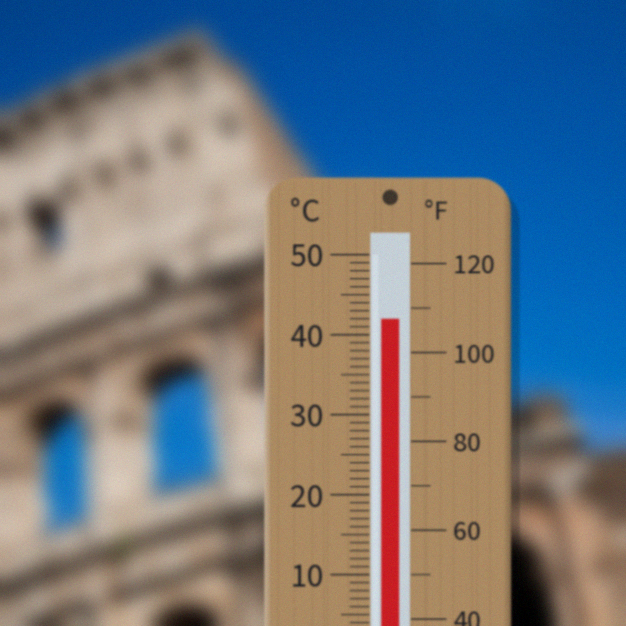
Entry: 42; °C
